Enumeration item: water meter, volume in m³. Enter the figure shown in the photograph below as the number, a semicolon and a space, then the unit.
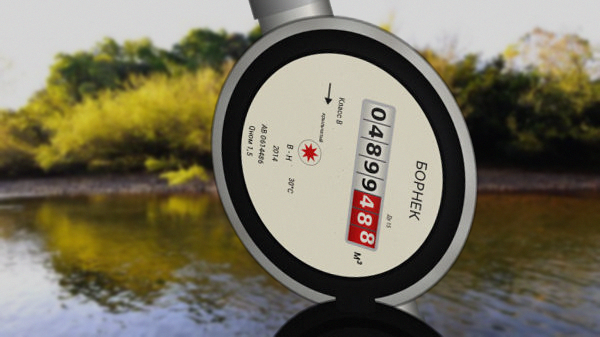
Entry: 4899.488; m³
